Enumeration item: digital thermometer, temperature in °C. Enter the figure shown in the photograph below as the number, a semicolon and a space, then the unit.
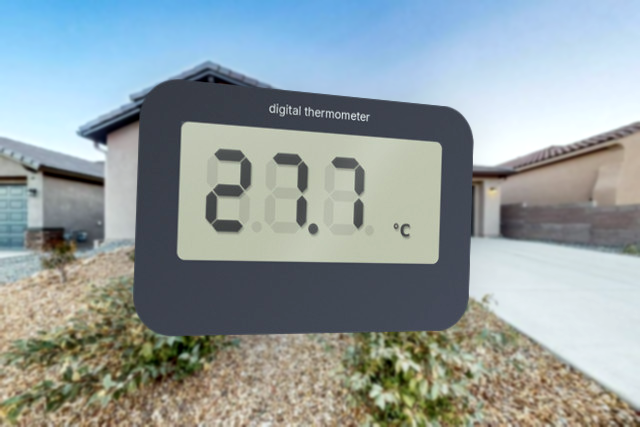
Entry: 27.7; °C
